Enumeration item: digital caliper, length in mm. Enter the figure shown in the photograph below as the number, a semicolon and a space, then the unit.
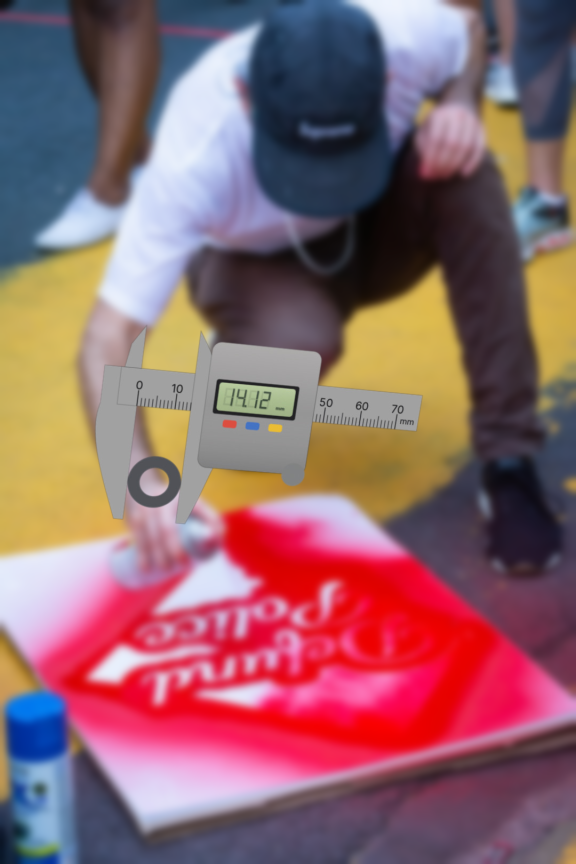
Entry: 14.12; mm
